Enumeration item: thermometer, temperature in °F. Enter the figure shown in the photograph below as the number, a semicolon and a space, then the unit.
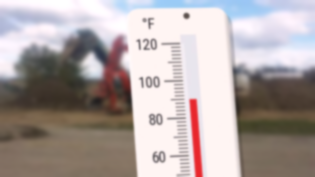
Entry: 90; °F
